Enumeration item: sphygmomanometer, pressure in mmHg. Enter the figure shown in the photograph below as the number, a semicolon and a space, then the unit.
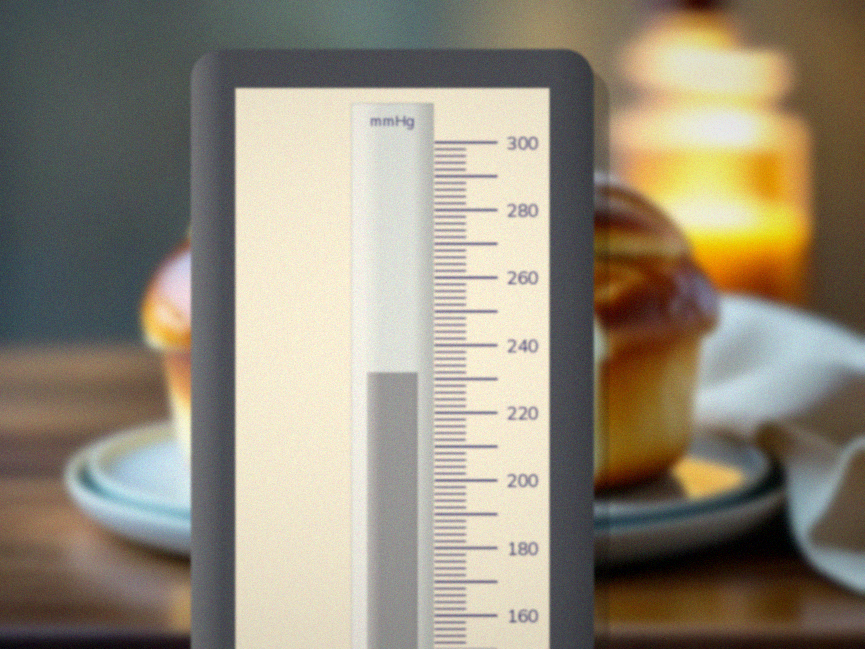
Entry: 232; mmHg
